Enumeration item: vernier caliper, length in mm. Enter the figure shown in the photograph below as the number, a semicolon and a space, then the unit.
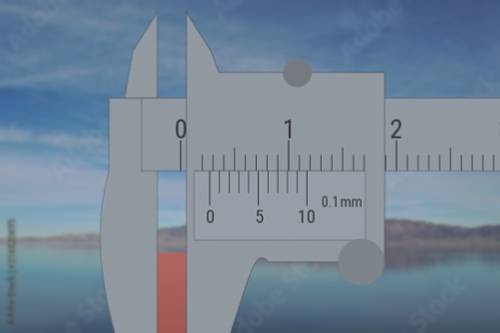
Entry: 2.7; mm
